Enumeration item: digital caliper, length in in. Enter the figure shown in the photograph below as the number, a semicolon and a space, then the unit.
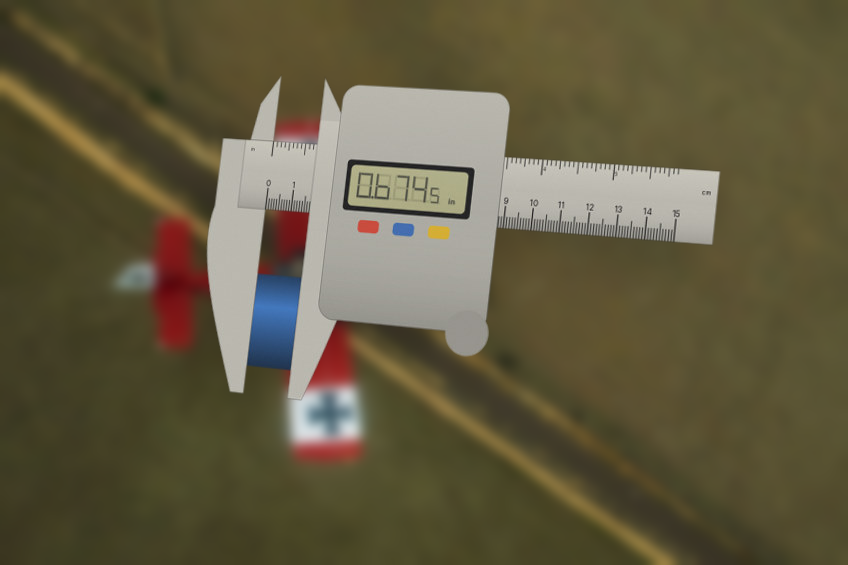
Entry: 0.6745; in
